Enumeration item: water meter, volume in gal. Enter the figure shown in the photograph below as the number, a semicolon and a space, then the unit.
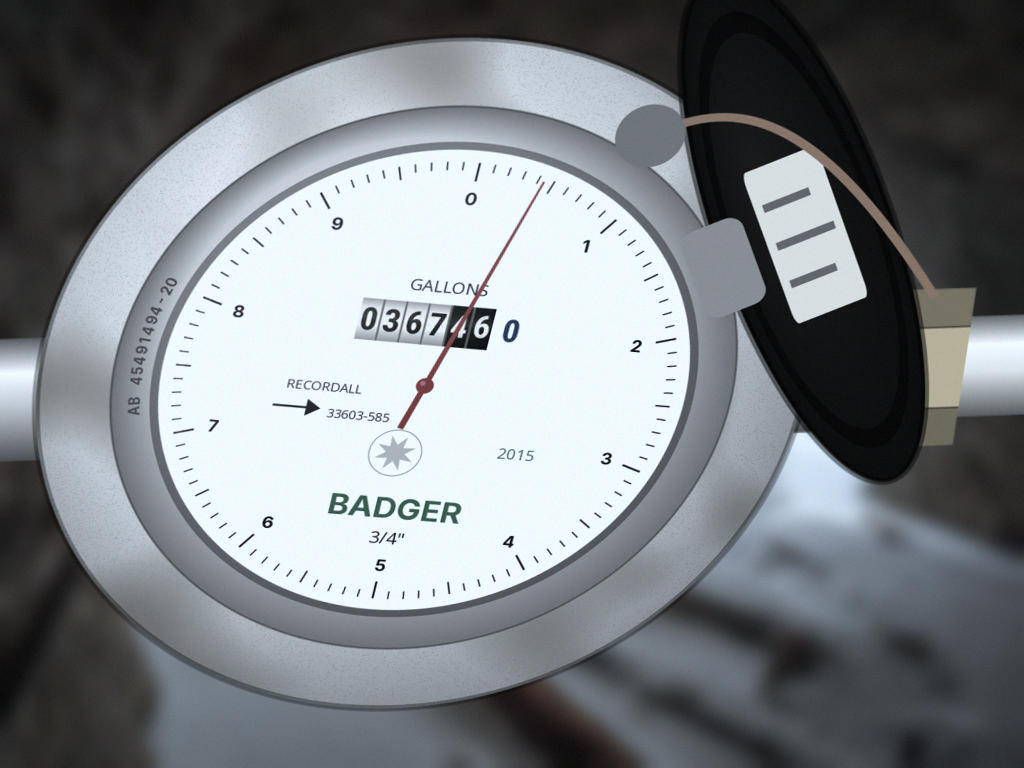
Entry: 367460.4; gal
